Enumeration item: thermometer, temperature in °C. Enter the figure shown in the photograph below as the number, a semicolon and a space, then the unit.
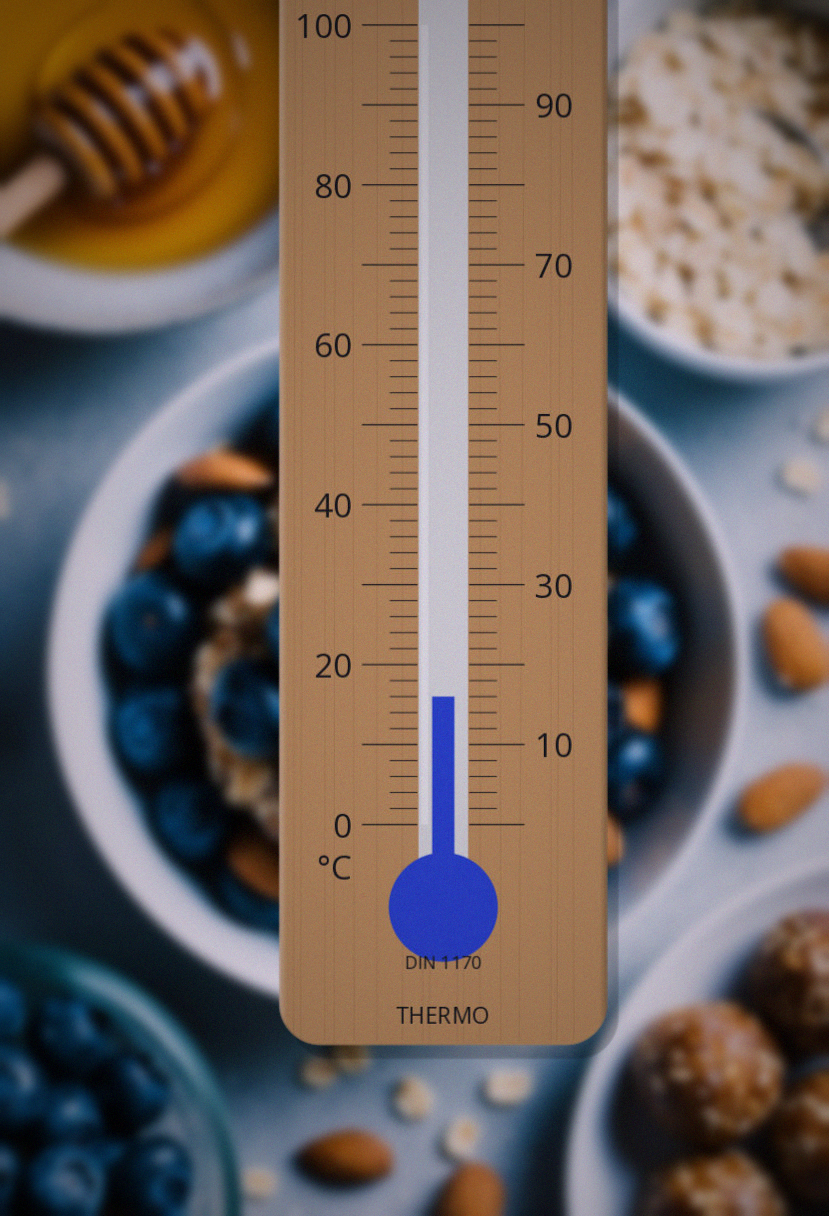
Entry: 16; °C
